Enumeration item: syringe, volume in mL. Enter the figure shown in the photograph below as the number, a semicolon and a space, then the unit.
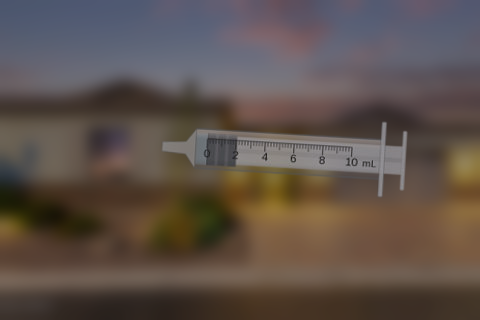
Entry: 0; mL
